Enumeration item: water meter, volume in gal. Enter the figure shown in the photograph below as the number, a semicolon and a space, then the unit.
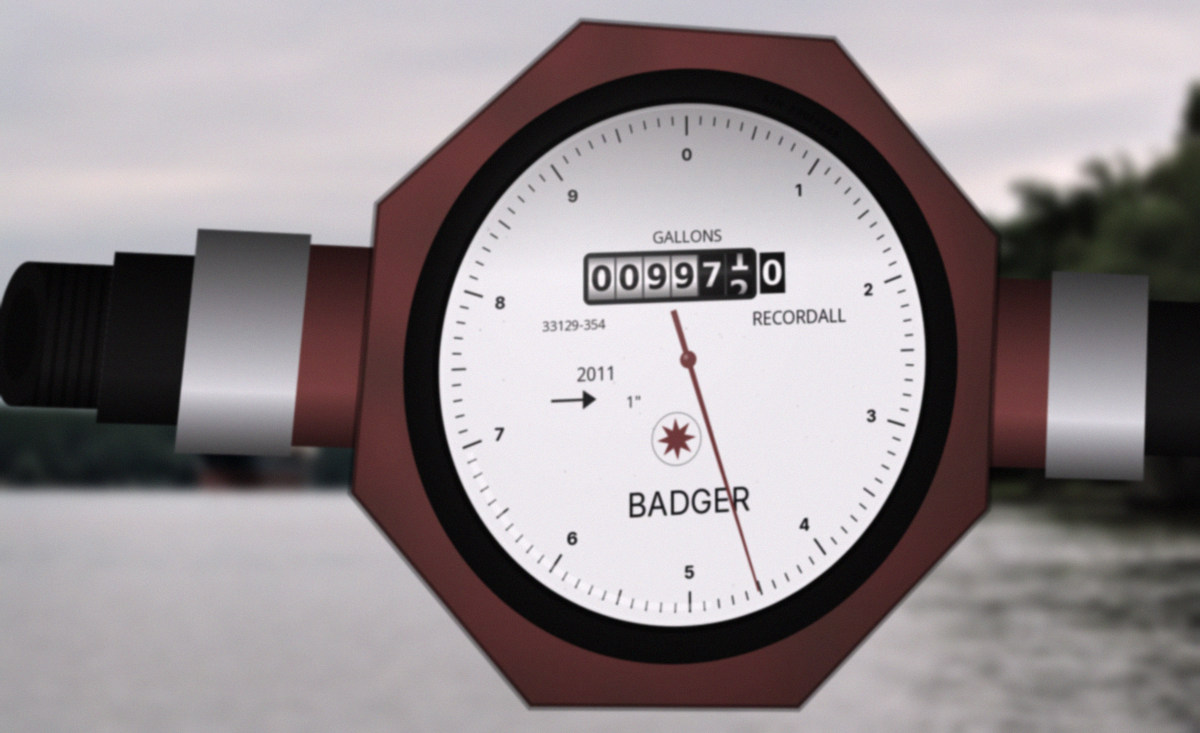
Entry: 99714.5; gal
